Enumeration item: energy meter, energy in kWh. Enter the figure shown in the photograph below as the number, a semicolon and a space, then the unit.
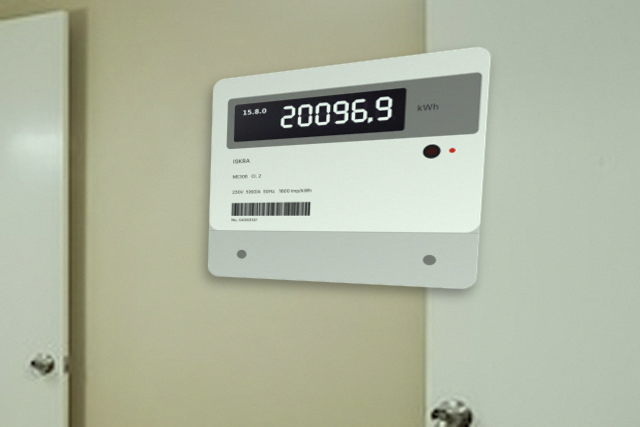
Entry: 20096.9; kWh
